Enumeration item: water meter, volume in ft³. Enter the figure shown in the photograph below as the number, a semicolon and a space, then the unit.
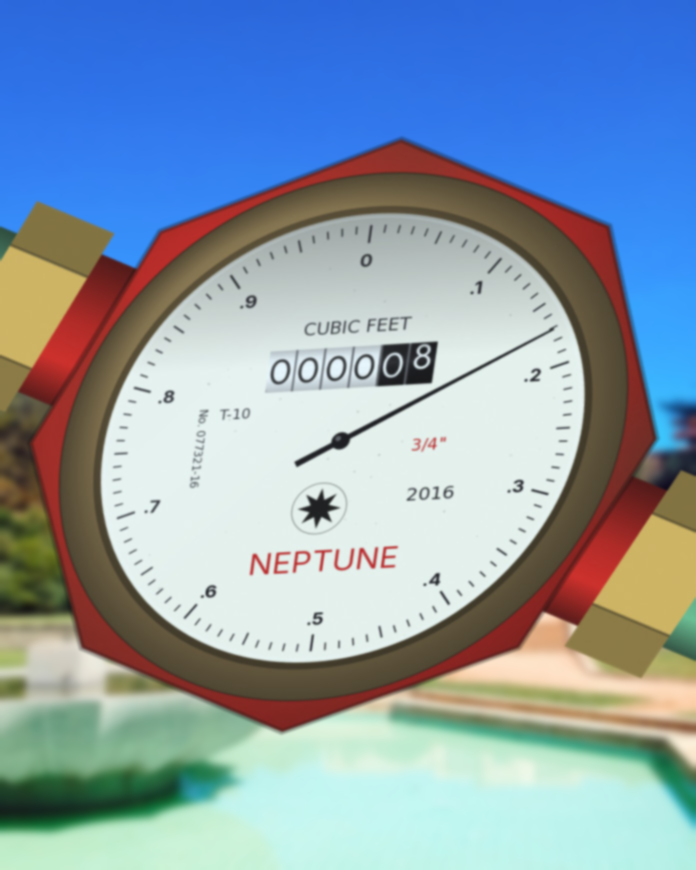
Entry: 8.17; ft³
